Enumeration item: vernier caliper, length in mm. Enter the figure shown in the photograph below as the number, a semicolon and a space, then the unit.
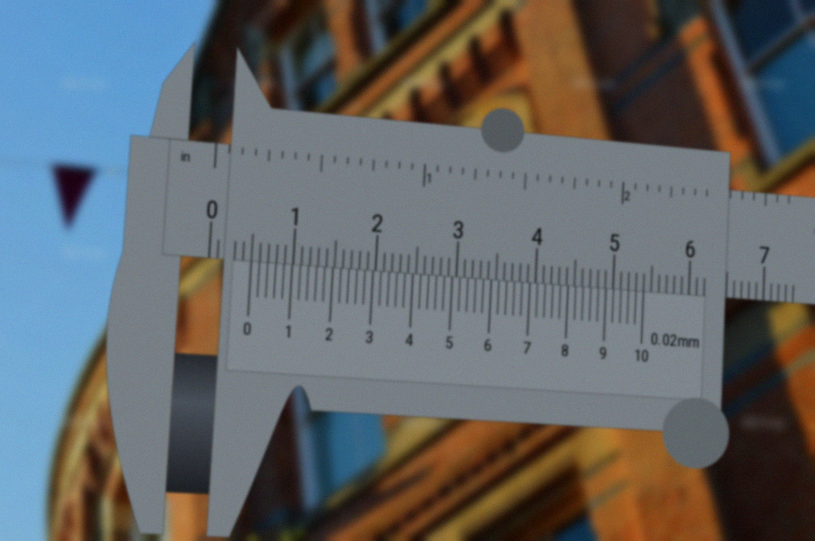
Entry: 5.0; mm
